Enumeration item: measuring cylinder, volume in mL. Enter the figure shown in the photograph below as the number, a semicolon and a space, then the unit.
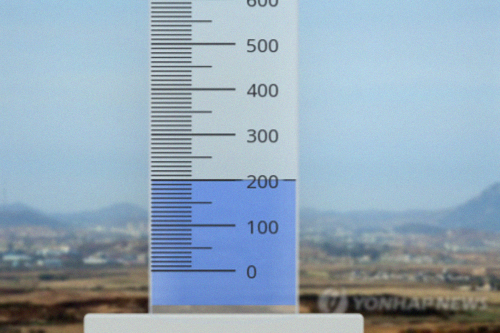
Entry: 200; mL
